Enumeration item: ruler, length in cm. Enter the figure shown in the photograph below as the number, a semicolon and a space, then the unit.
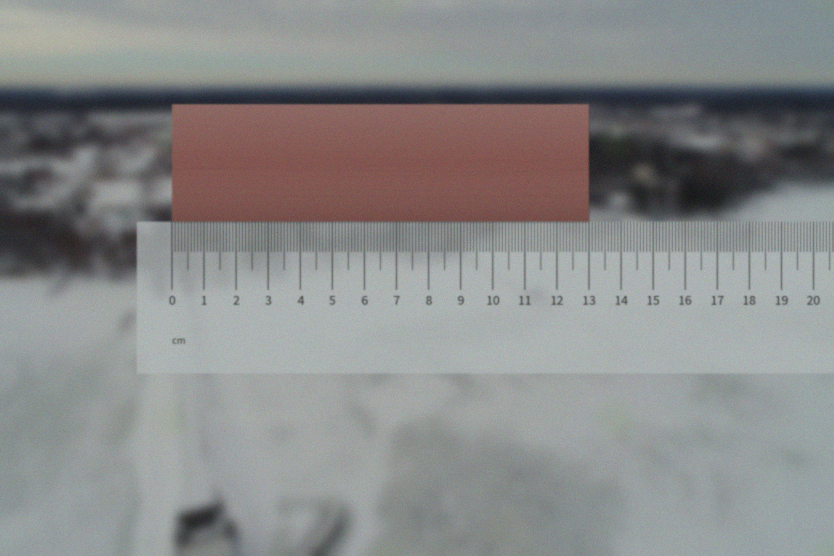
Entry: 13; cm
